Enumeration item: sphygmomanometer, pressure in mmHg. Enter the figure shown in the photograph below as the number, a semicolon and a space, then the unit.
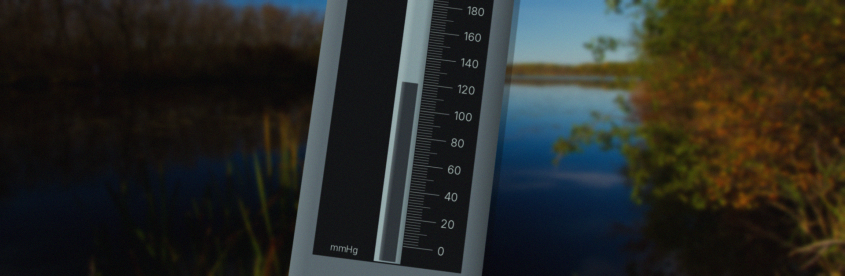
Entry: 120; mmHg
